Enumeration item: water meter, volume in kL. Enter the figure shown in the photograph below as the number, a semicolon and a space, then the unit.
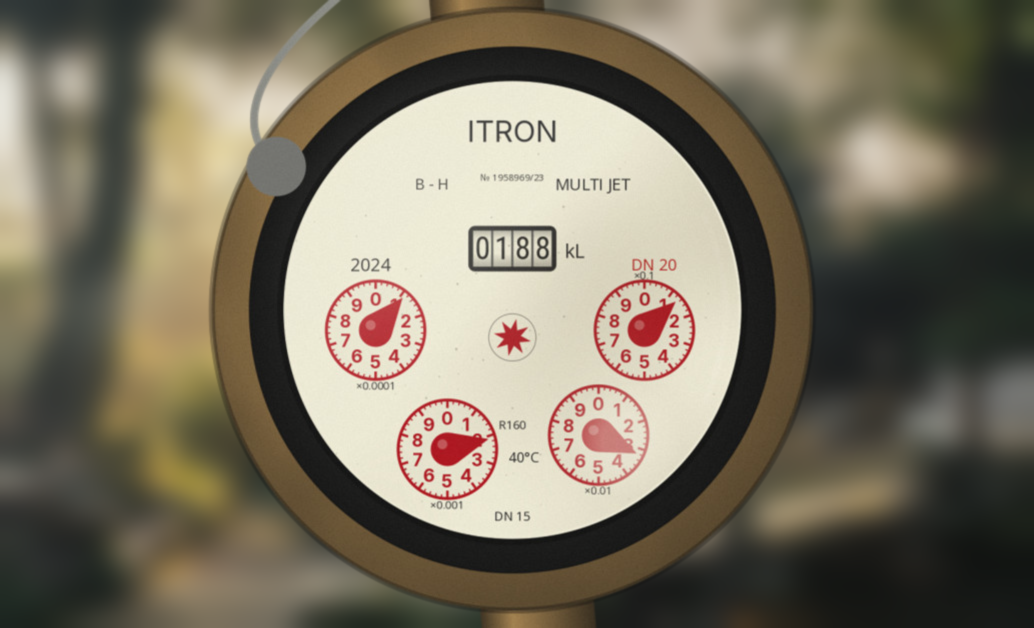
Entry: 188.1321; kL
